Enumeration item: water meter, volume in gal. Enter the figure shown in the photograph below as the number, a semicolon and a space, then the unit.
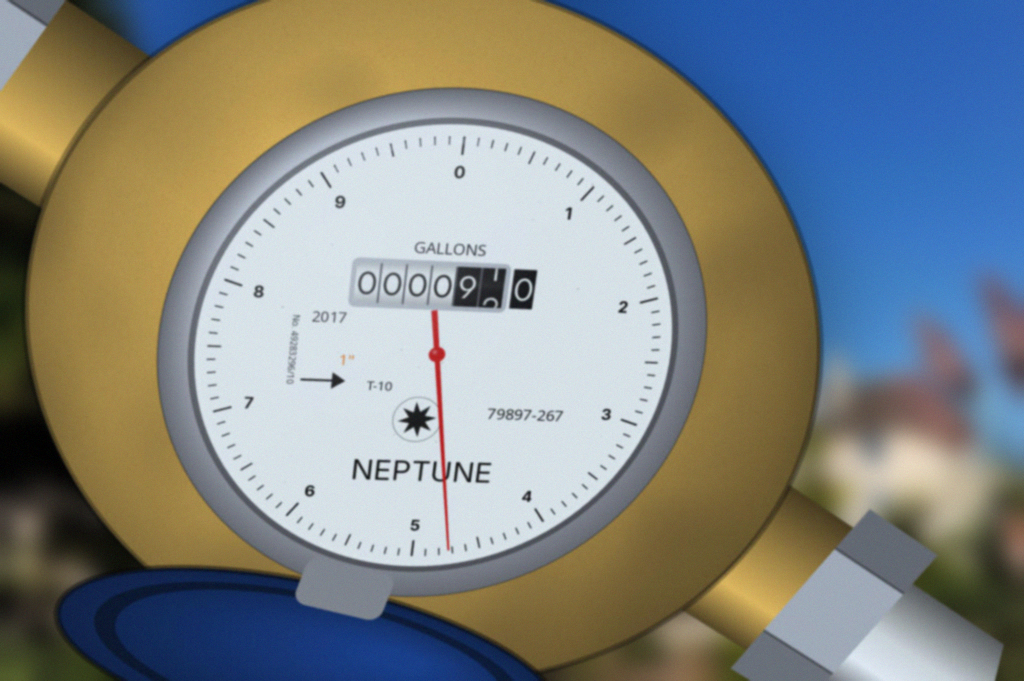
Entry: 914.7; gal
